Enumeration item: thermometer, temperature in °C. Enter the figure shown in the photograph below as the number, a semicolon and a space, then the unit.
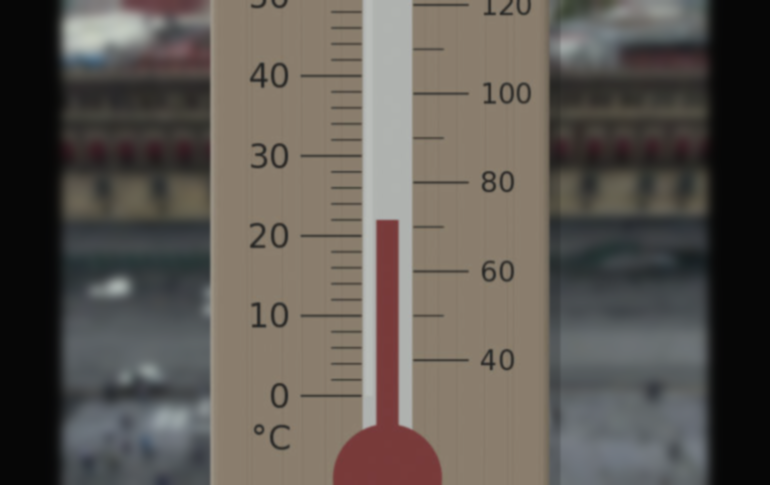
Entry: 22; °C
